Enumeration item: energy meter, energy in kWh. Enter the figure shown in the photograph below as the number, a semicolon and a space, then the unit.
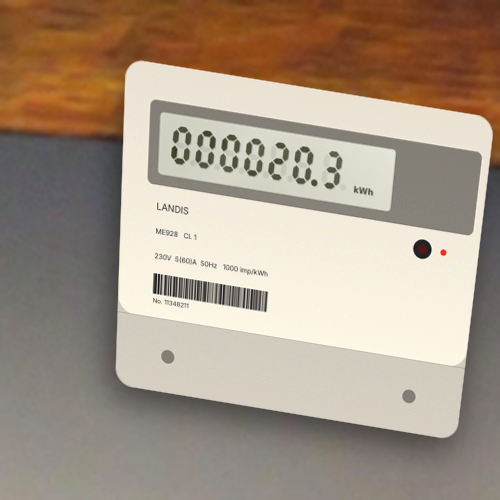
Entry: 20.3; kWh
